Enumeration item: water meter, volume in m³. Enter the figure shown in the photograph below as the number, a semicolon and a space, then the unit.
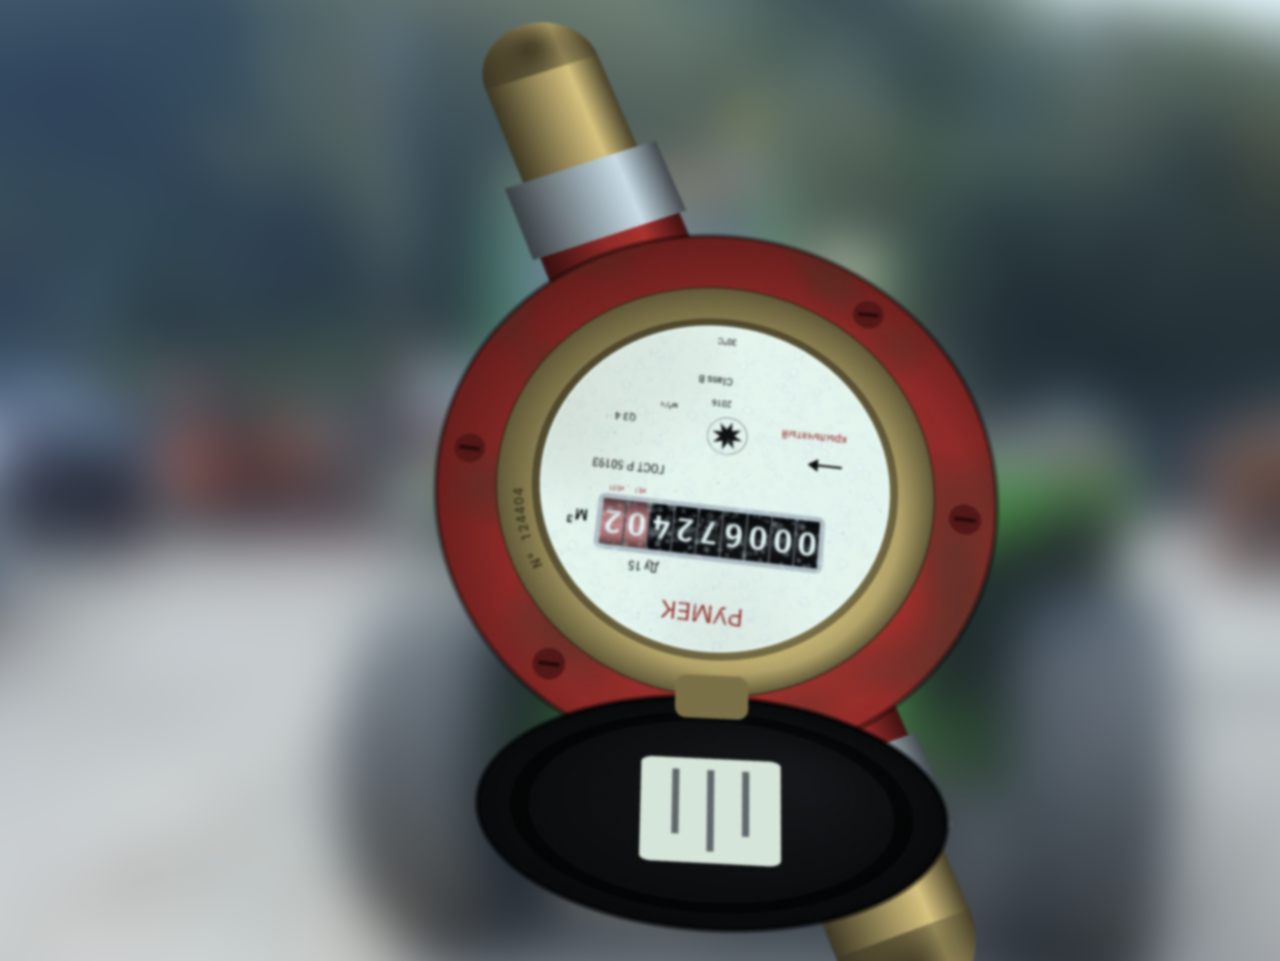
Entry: 6724.02; m³
